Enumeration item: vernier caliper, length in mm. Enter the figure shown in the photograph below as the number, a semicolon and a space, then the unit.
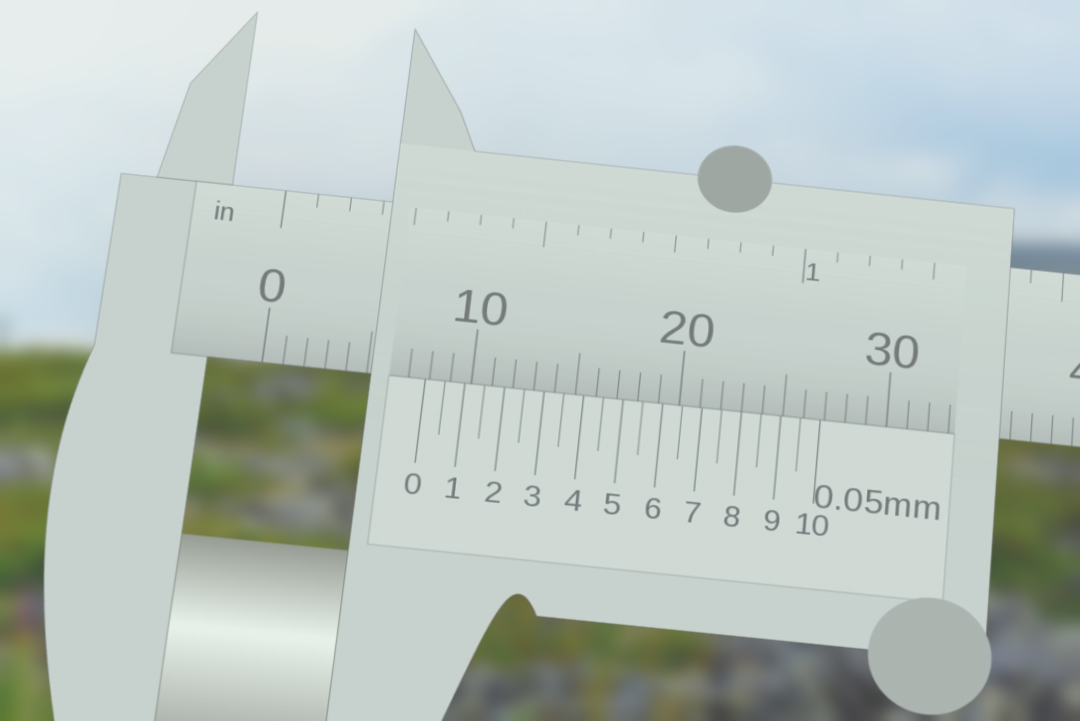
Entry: 7.8; mm
